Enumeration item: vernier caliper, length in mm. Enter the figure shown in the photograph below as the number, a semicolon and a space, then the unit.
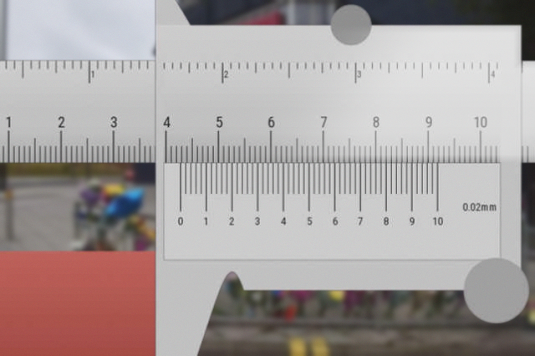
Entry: 42.8; mm
